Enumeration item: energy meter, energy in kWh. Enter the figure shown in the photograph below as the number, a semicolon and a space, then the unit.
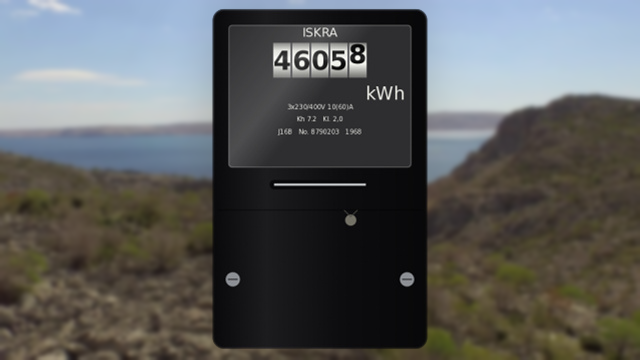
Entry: 46058; kWh
